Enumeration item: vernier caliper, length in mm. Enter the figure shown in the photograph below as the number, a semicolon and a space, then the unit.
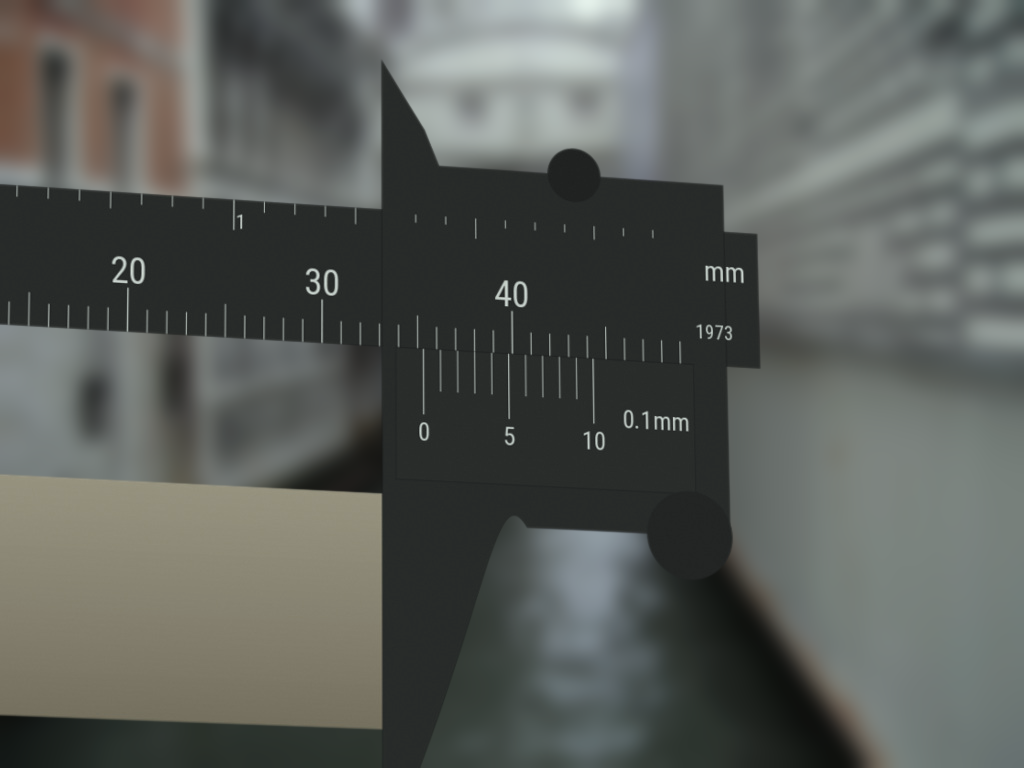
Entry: 35.3; mm
